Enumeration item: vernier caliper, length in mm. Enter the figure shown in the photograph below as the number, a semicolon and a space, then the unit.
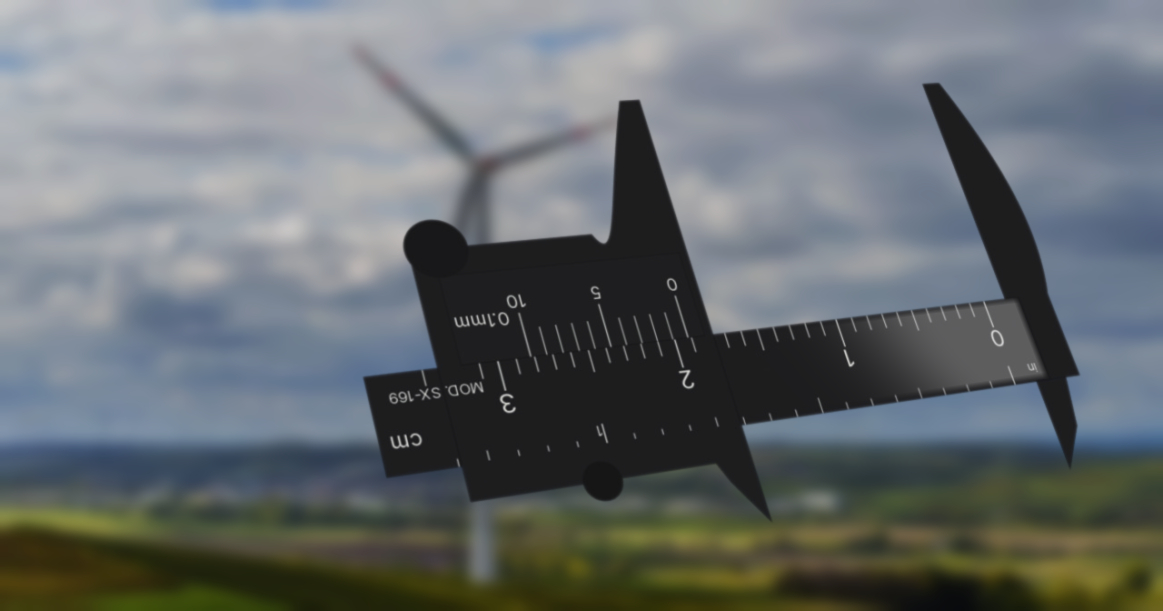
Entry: 19.2; mm
